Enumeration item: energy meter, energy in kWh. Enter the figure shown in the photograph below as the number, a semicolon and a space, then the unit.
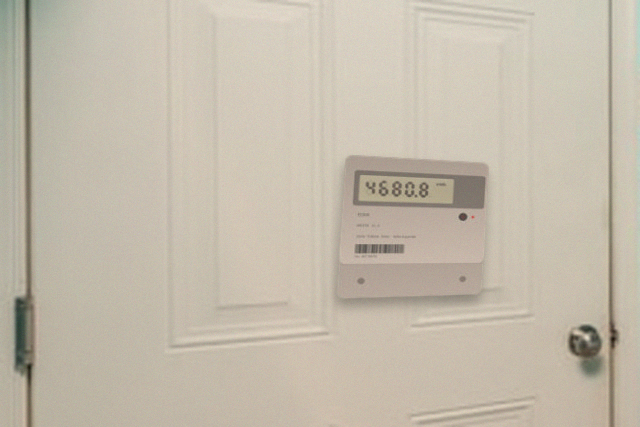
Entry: 4680.8; kWh
